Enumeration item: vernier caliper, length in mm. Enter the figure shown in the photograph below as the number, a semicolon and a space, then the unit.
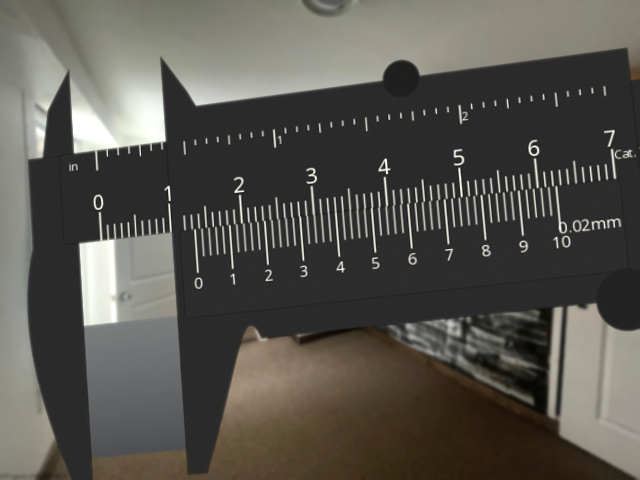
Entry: 13.4; mm
